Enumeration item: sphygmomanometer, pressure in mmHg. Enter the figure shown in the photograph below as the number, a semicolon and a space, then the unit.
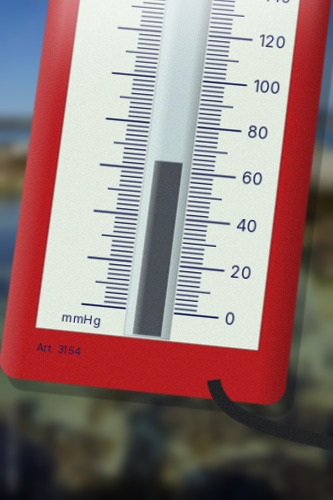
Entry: 64; mmHg
